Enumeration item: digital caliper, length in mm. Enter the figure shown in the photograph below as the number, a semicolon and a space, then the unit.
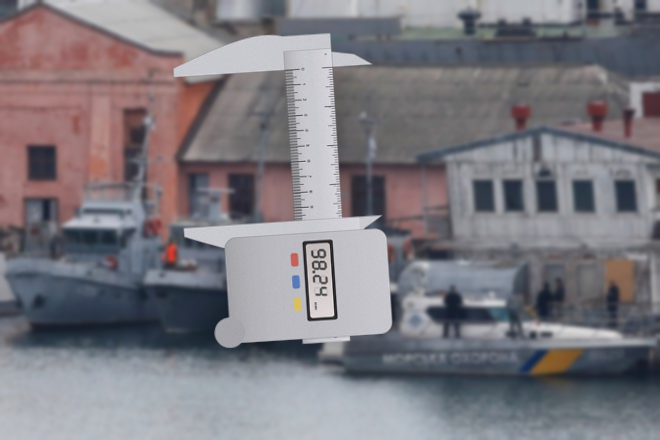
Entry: 98.24; mm
